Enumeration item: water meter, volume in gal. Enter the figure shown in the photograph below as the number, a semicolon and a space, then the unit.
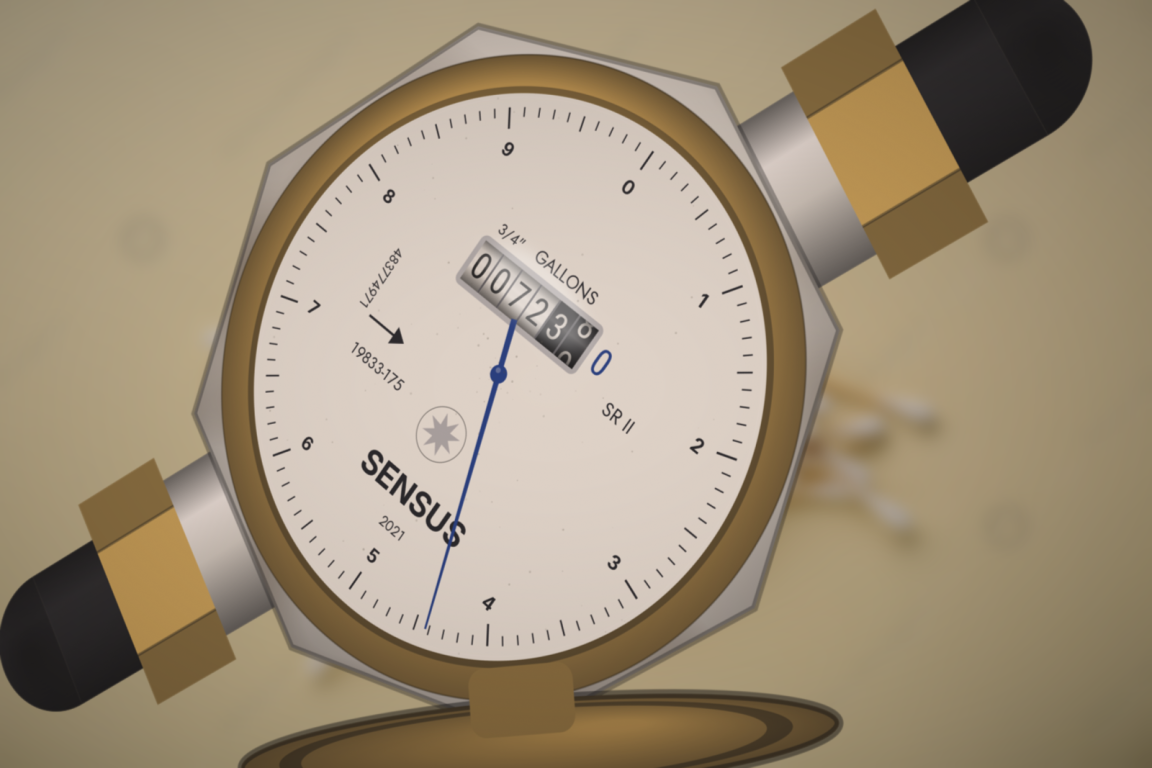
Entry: 72384.4; gal
